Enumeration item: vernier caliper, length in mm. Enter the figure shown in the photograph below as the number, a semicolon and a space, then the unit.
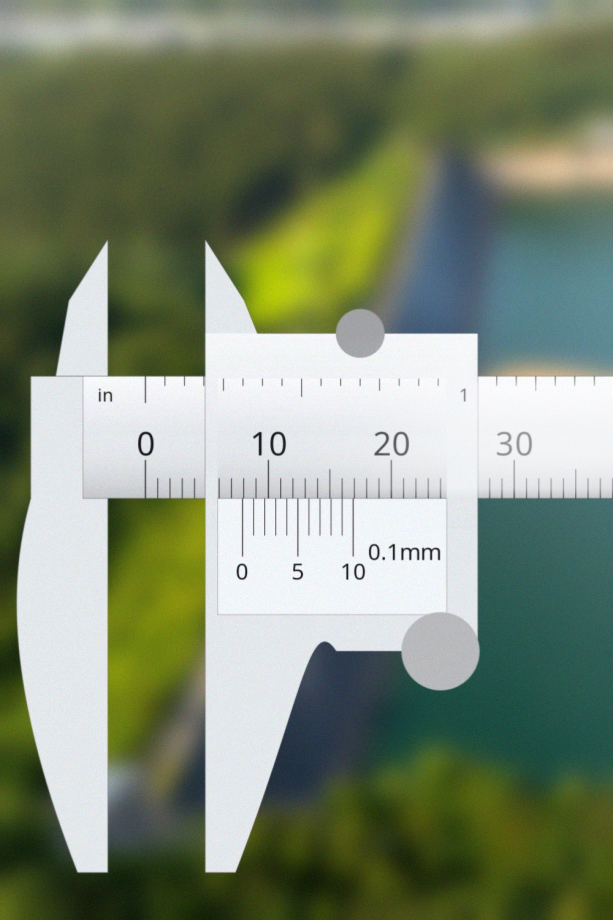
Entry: 7.9; mm
